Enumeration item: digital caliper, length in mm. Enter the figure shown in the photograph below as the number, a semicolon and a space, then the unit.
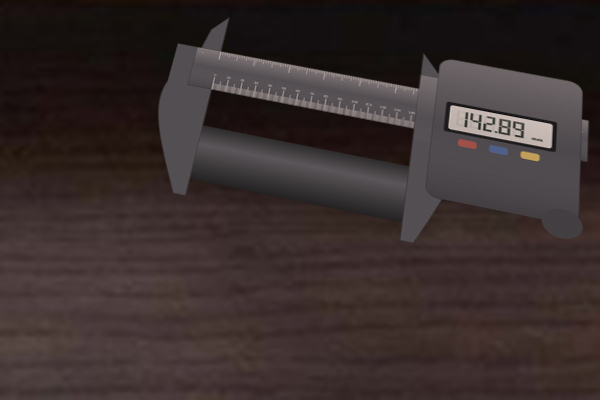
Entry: 142.89; mm
